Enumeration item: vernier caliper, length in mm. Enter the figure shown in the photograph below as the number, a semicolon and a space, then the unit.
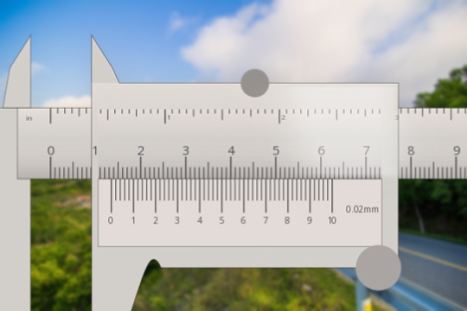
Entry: 13.5; mm
